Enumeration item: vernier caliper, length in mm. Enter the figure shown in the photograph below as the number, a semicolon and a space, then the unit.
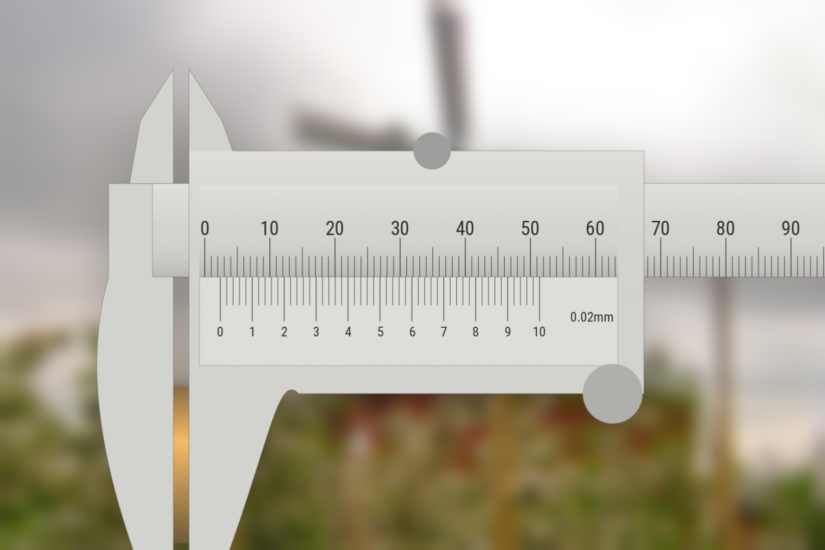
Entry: 2.4; mm
